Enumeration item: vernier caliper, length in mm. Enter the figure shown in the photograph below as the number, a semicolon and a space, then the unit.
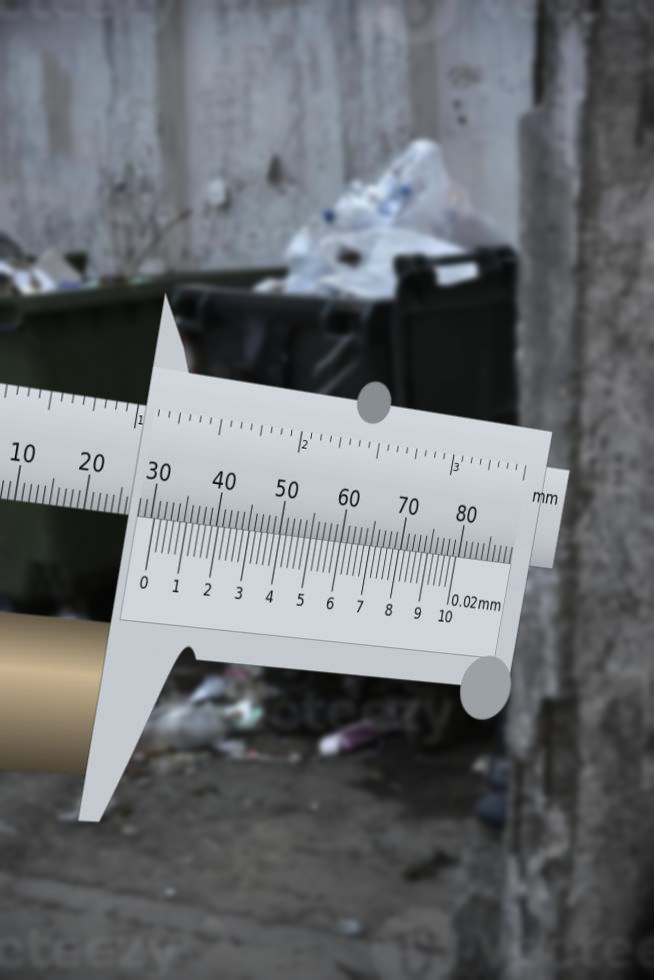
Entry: 30.5; mm
